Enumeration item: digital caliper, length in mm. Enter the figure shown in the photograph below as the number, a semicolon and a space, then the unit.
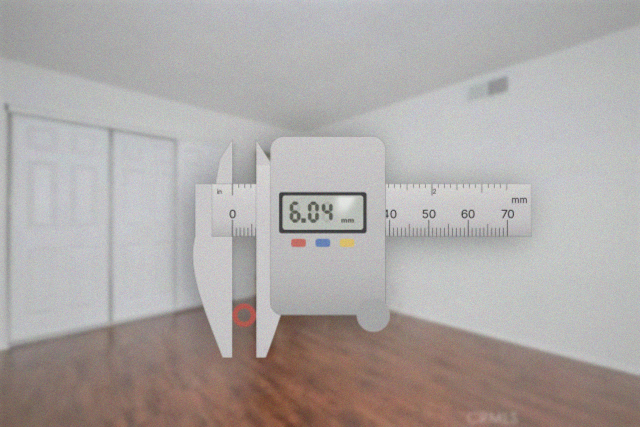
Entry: 6.04; mm
